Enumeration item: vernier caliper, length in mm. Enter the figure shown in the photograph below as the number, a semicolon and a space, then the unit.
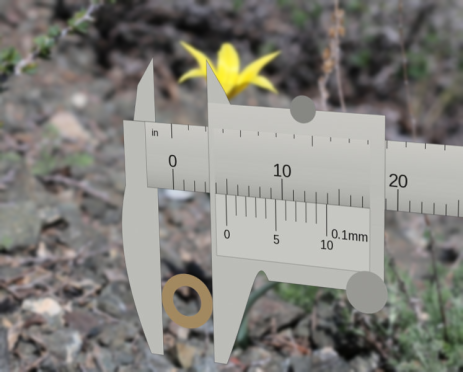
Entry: 4.9; mm
